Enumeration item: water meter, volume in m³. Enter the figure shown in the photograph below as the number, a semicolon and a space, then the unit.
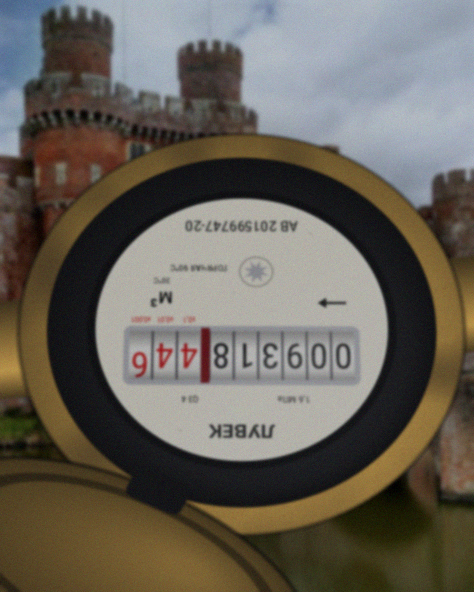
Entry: 9318.446; m³
